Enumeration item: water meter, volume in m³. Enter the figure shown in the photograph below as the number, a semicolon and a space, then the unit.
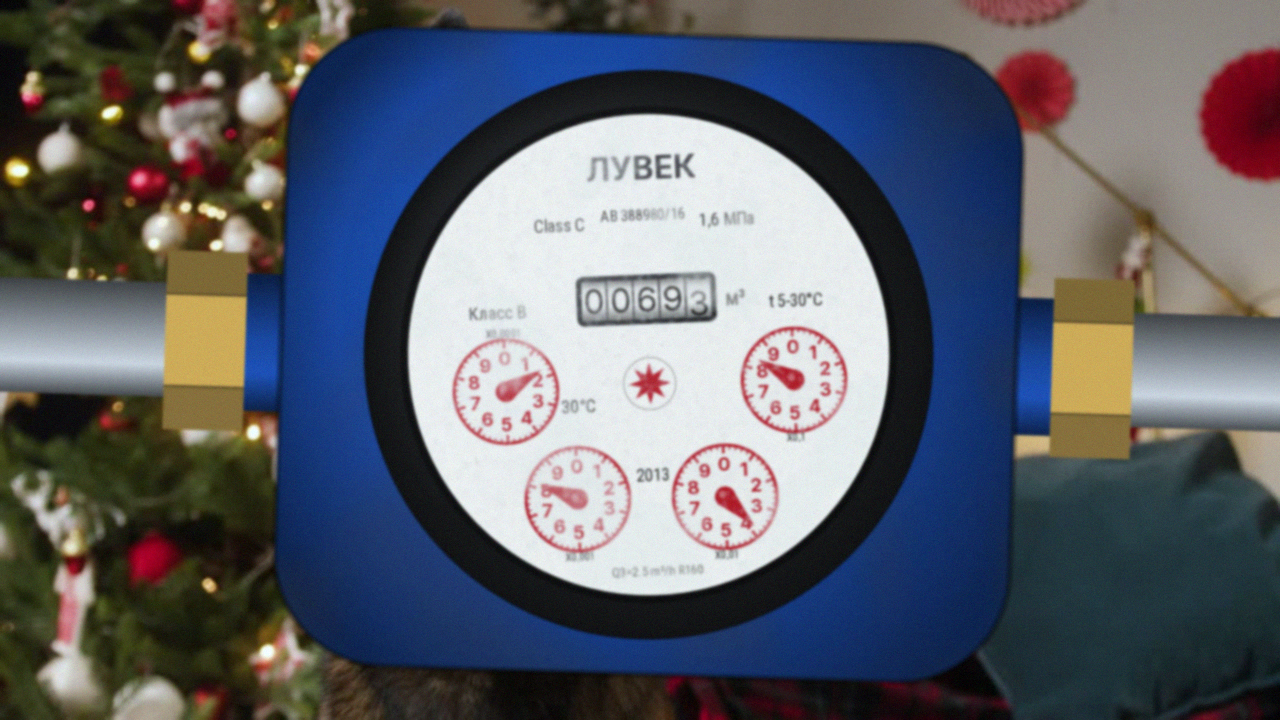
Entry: 692.8381; m³
